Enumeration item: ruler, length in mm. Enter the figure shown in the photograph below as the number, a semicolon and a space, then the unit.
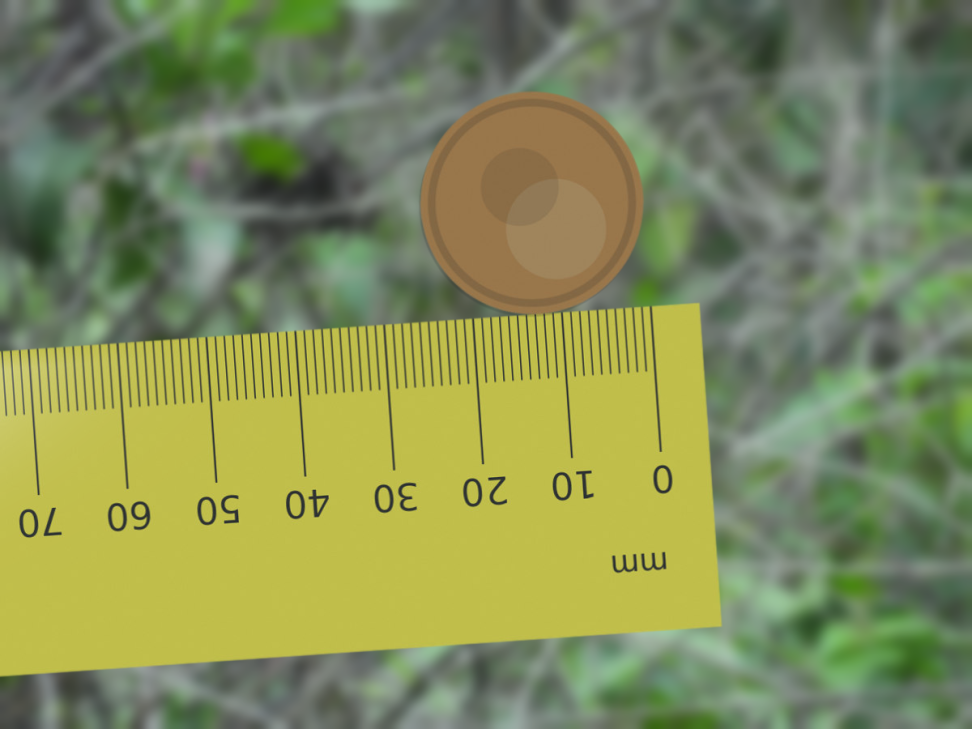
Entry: 25; mm
